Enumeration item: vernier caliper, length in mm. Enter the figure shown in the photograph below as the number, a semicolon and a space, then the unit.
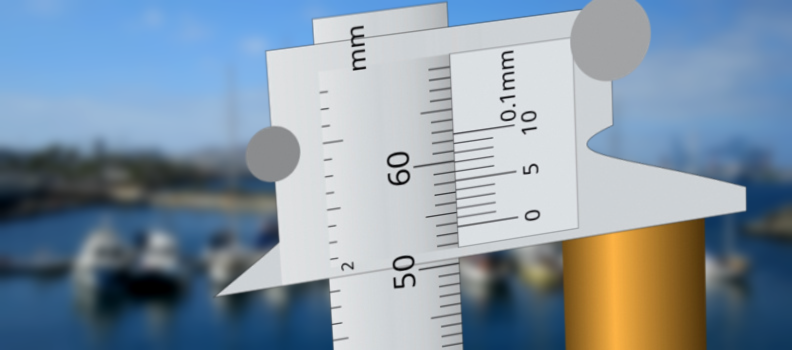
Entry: 53.6; mm
